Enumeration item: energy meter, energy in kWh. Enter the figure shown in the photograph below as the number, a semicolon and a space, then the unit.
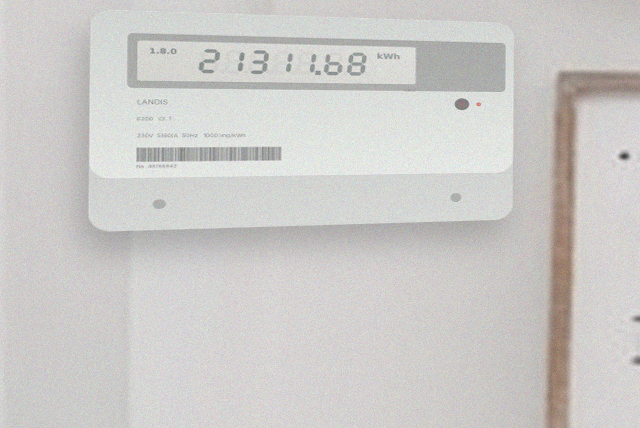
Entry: 21311.68; kWh
